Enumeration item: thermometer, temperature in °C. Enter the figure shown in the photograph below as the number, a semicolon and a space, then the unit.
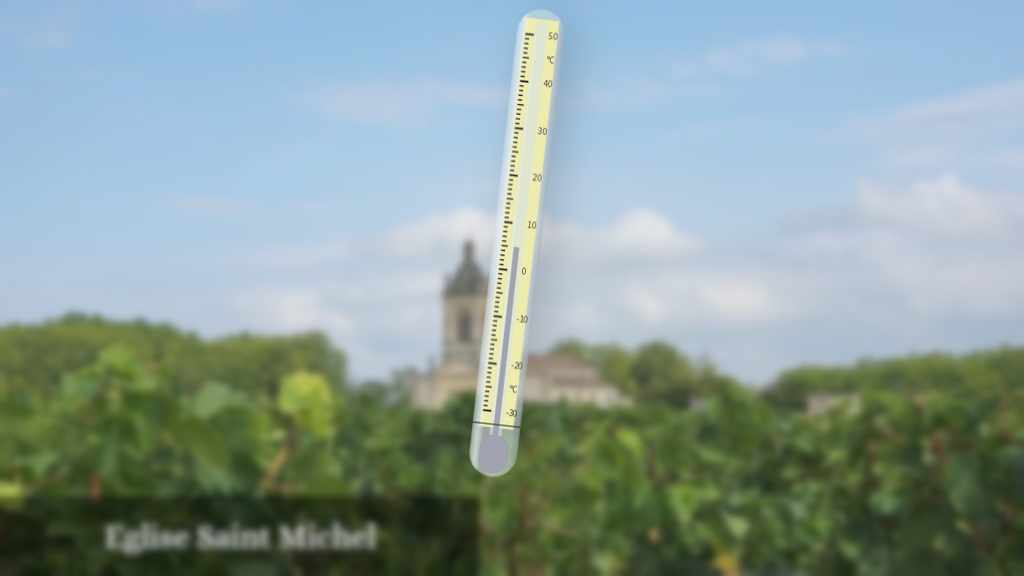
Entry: 5; °C
